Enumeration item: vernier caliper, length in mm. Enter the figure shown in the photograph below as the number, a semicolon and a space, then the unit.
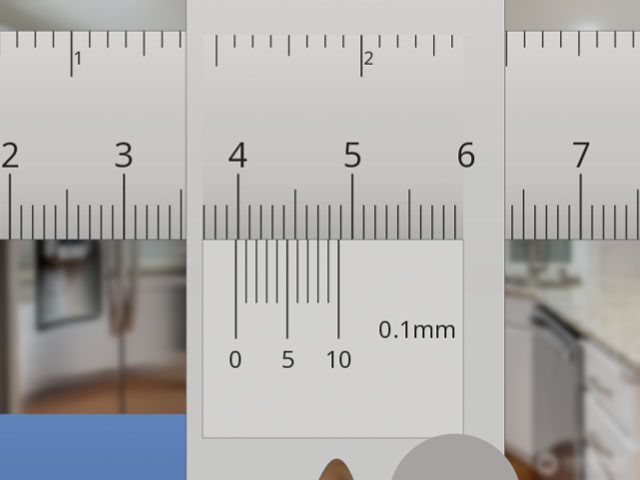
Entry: 39.8; mm
